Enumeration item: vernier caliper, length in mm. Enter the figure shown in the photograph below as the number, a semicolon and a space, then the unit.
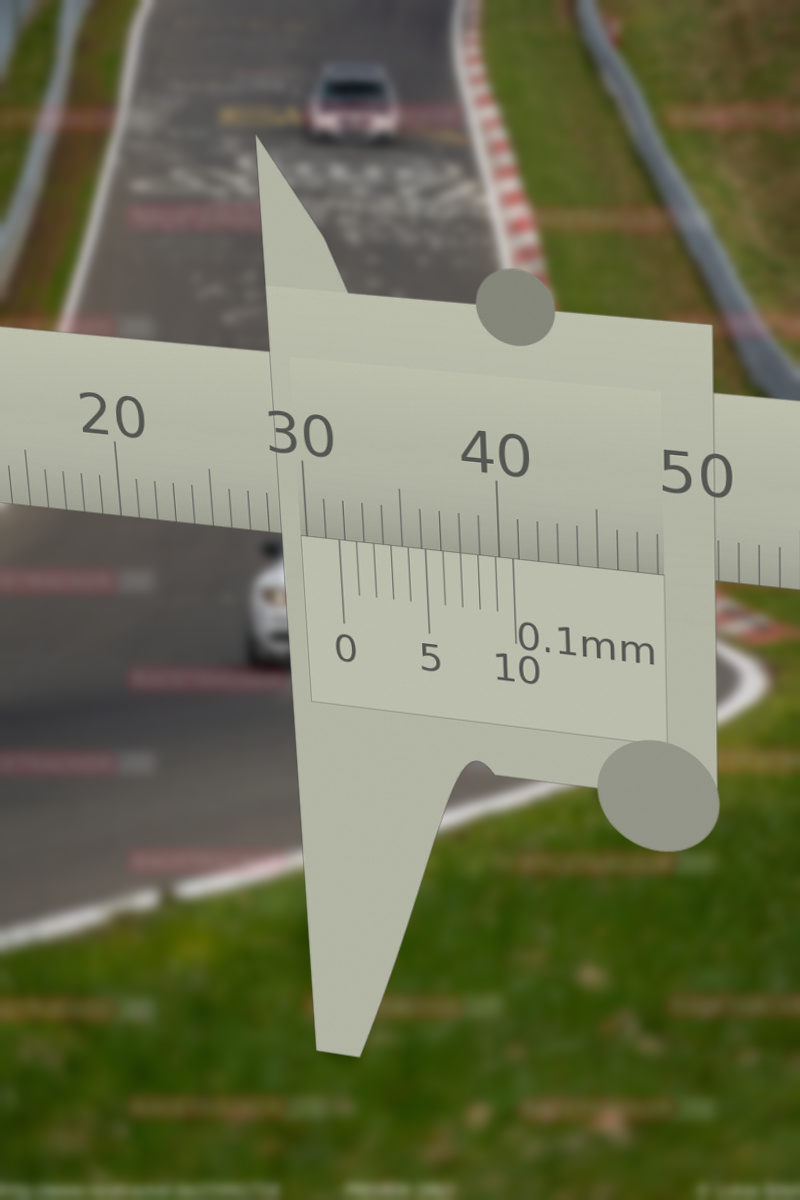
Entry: 31.7; mm
